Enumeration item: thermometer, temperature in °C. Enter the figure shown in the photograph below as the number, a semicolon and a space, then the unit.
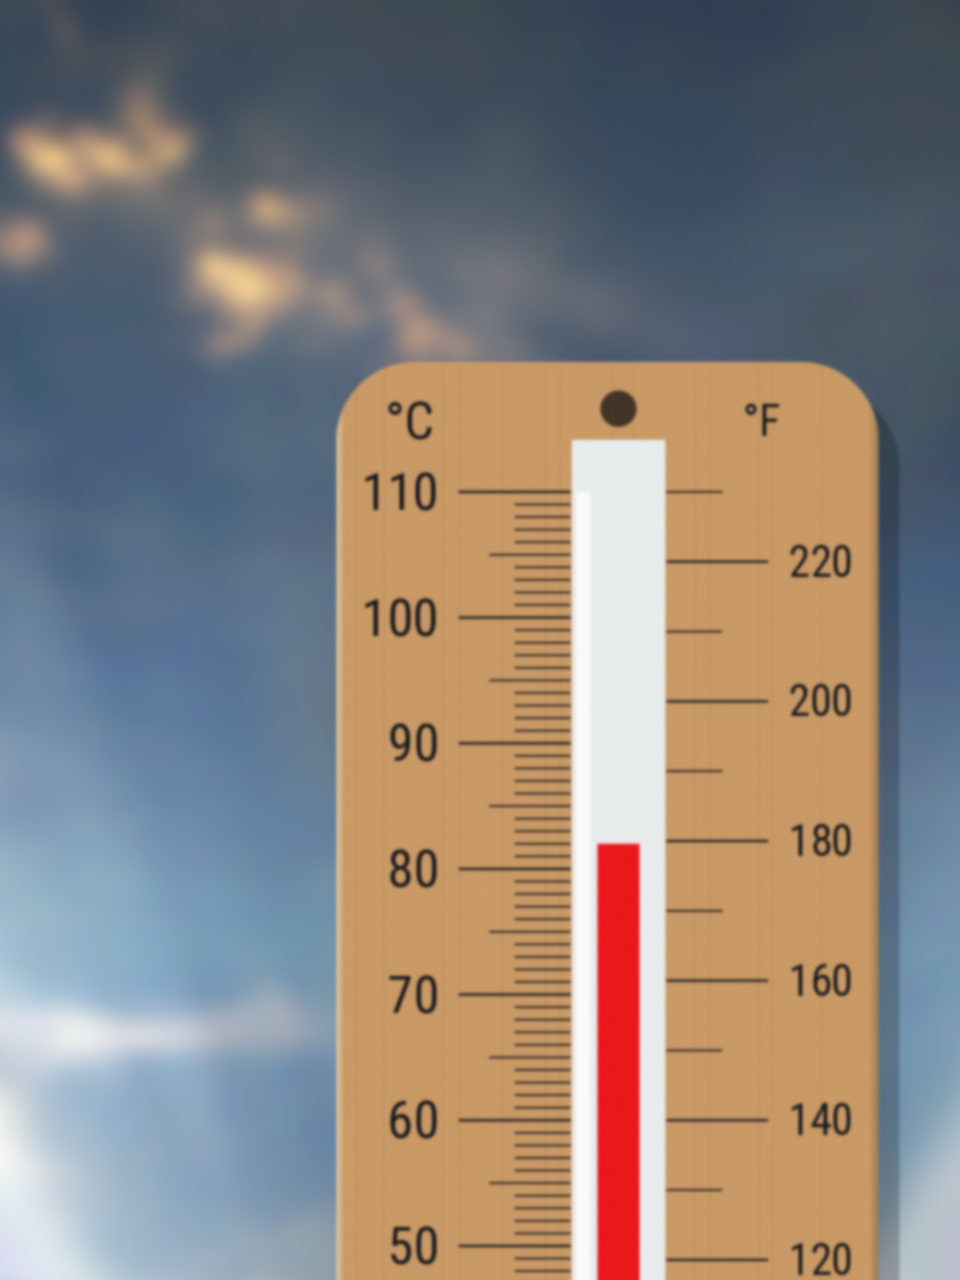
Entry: 82; °C
